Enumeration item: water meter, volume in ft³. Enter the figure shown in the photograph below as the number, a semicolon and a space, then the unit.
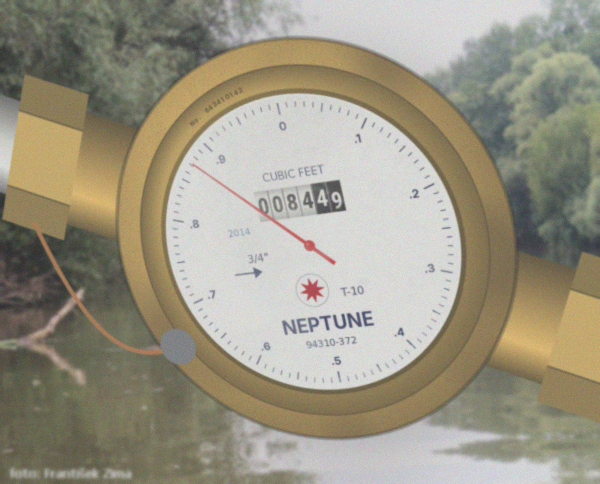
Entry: 8448.87; ft³
